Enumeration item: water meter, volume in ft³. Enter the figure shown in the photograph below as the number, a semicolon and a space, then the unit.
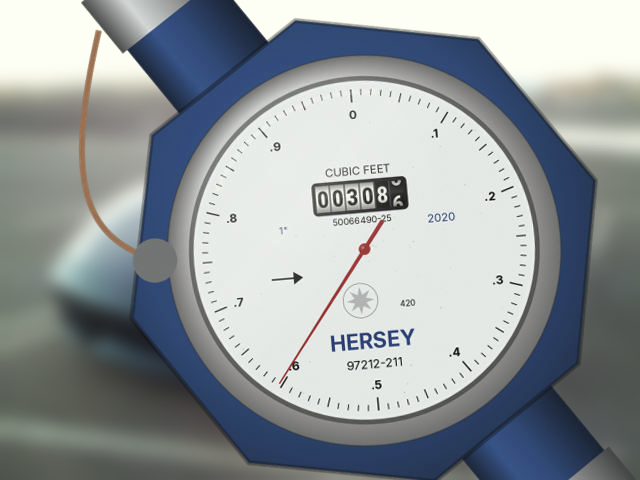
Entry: 3085.60; ft³
